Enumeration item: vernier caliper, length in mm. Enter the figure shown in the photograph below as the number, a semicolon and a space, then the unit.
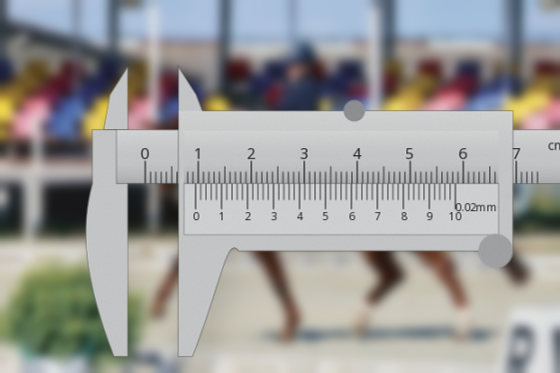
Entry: 9.5; mm
